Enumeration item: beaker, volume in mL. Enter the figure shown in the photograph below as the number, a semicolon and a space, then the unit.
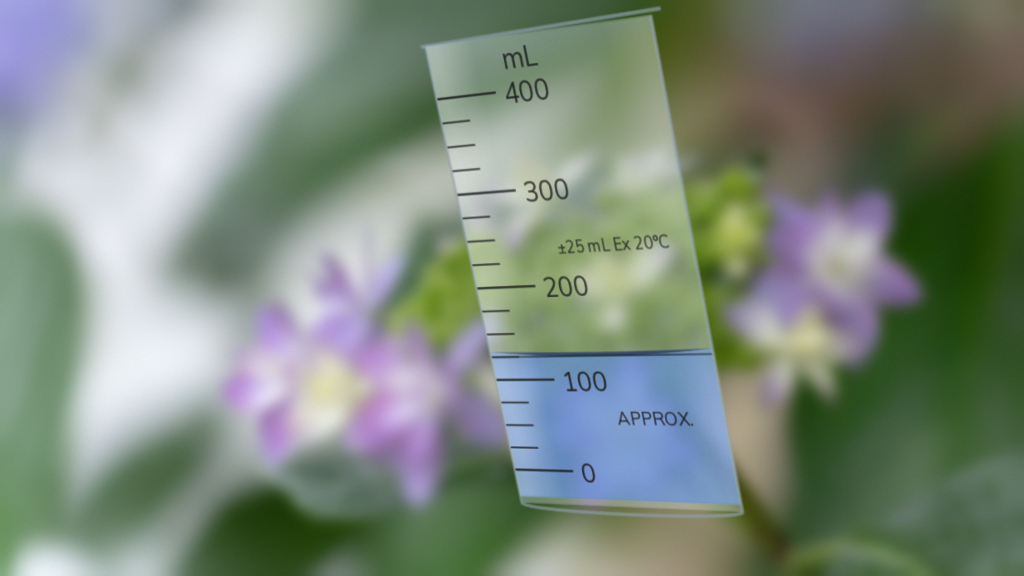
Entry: 125; mL
